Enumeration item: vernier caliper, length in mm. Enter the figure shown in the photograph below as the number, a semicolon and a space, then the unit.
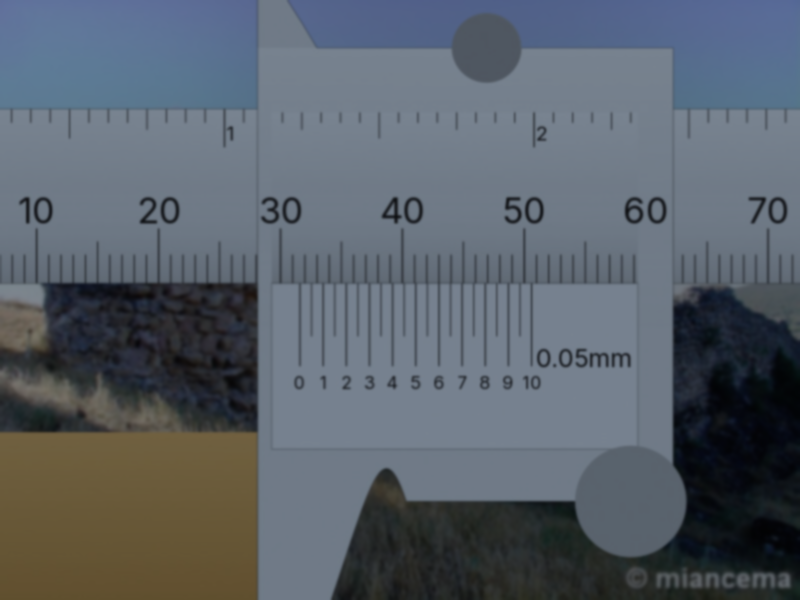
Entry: 31.6; mm
